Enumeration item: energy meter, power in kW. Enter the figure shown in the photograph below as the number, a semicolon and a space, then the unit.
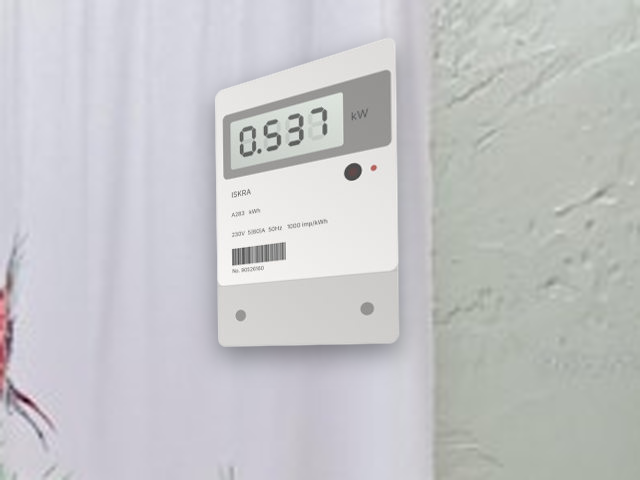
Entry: 0.537; kW
